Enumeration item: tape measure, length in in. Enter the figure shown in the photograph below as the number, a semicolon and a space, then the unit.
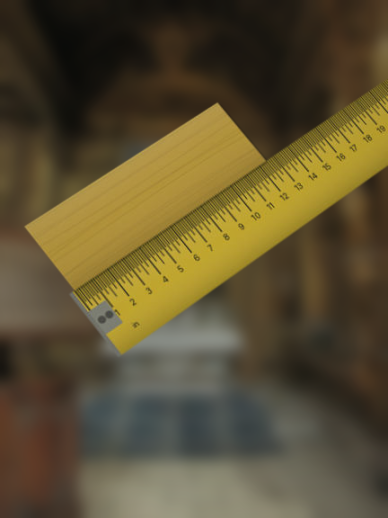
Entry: 12.5; in
